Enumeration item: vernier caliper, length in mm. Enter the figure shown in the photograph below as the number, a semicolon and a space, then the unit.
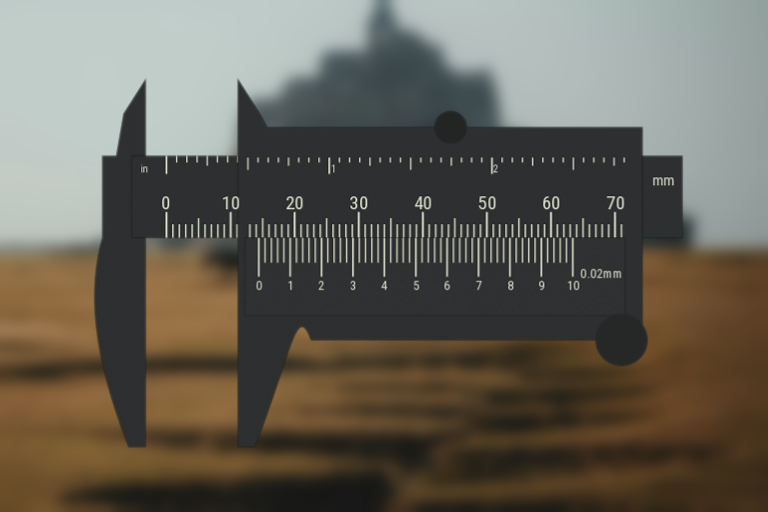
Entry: 14.4; mm
